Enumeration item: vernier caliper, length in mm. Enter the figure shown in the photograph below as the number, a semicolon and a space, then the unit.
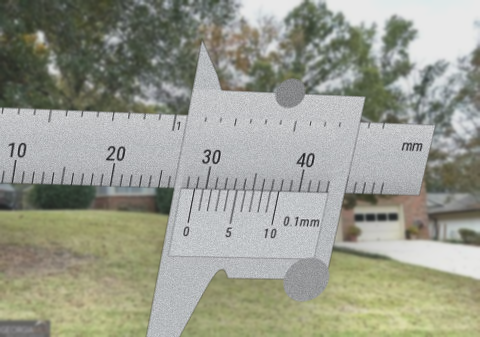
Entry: 28.8; mm
